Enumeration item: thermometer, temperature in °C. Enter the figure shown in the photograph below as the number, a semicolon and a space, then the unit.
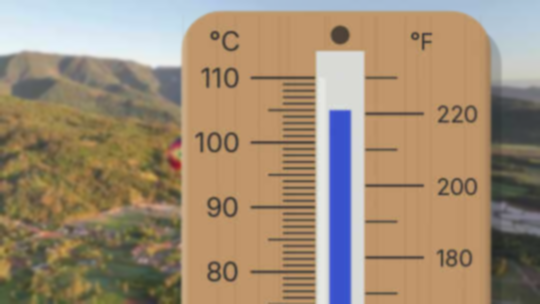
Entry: 105; °C
